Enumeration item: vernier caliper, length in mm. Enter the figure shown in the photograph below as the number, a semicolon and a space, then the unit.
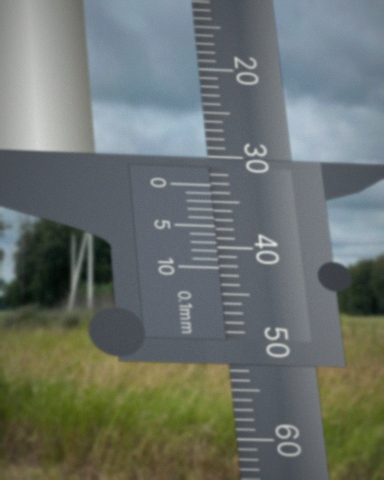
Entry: 33.2; mm
